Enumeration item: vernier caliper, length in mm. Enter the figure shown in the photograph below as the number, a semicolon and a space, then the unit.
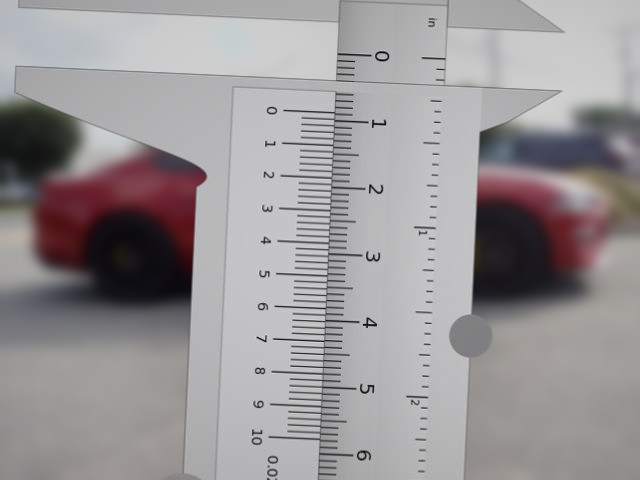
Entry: 8.8; mm
